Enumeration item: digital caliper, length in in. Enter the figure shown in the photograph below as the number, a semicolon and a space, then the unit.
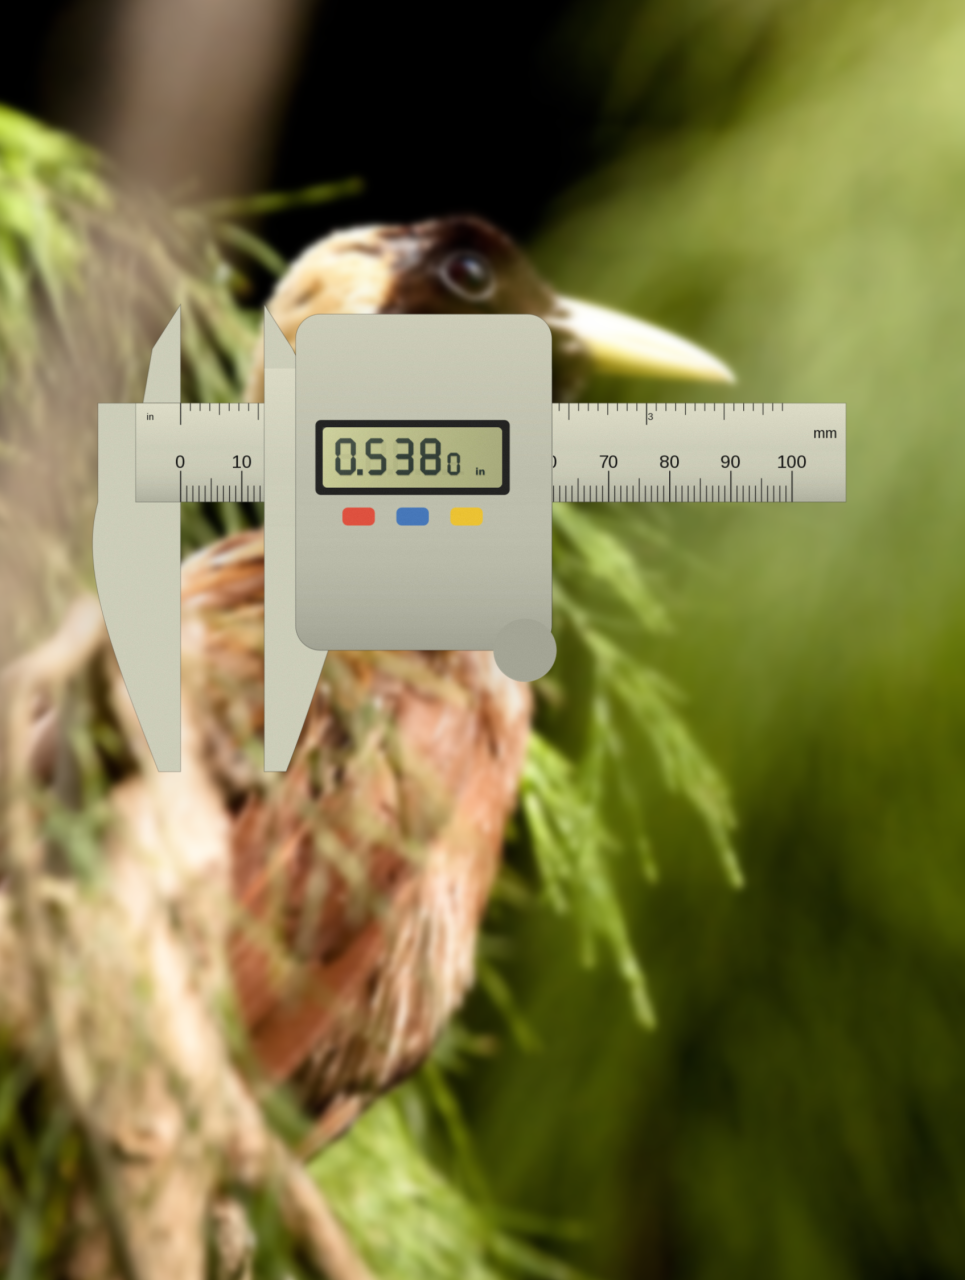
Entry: 0.5380; in
